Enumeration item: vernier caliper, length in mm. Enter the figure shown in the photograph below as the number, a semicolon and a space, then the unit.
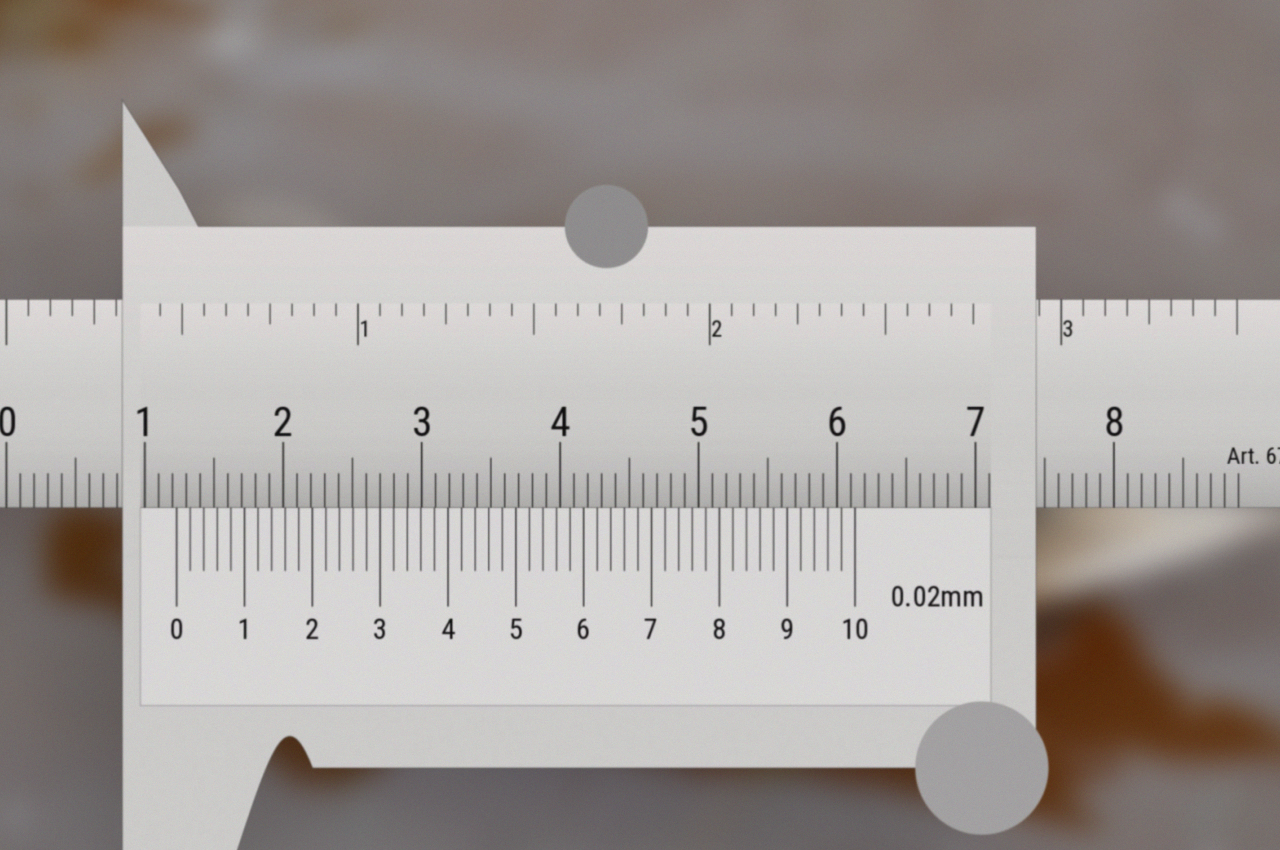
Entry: 12.3; mm
